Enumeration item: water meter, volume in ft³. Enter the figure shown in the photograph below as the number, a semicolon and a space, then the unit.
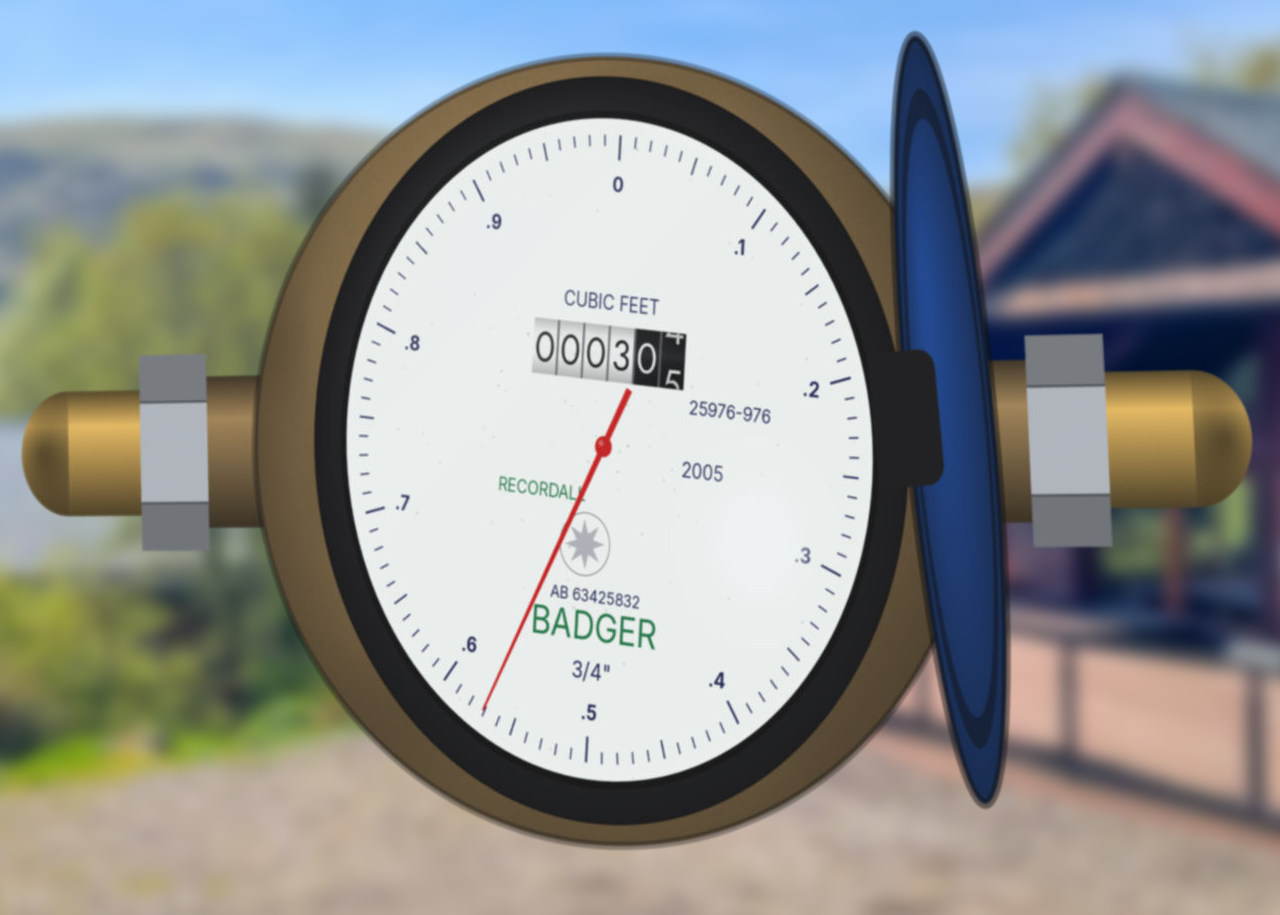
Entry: 304.57; ft³
